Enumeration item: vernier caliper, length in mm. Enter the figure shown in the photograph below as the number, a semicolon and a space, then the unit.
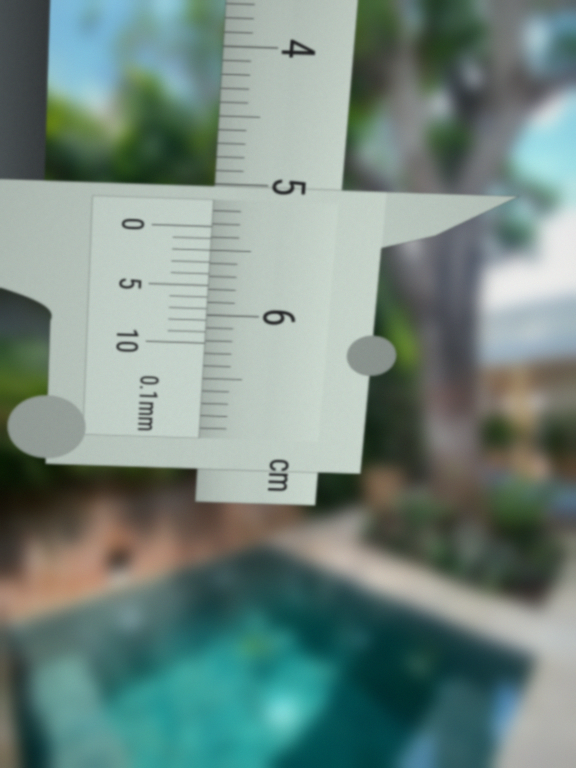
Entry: 53.2; mm
